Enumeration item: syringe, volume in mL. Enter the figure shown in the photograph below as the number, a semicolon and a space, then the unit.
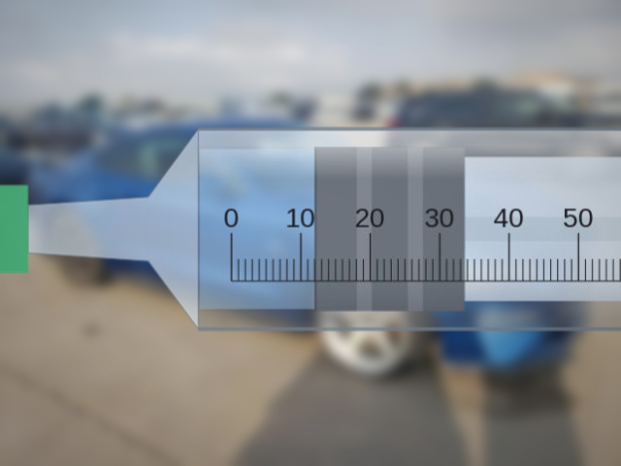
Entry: 12; mL
